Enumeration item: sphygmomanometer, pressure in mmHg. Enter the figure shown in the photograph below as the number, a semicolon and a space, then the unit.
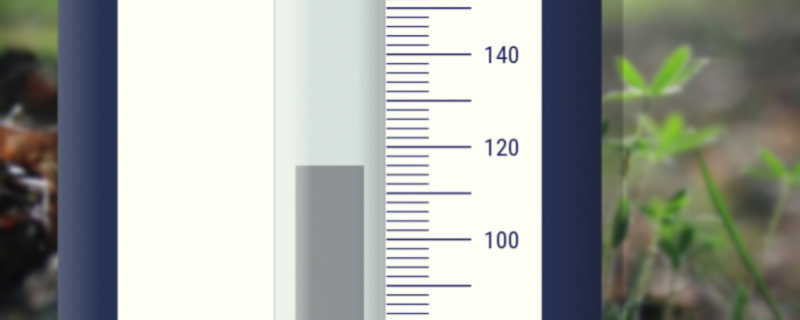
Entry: 116; mmHg
